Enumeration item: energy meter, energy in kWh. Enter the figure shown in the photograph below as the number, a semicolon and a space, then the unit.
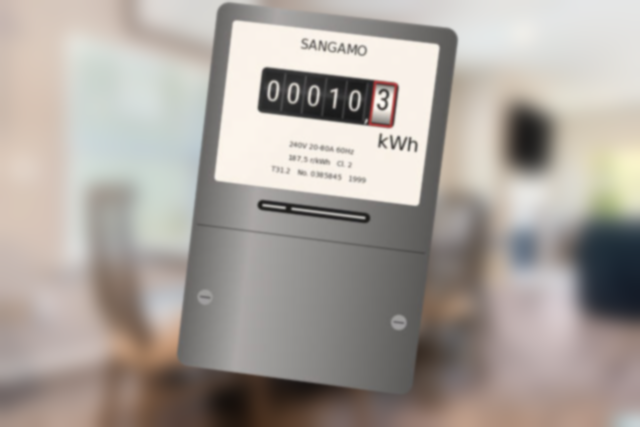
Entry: 10.3; kWh
